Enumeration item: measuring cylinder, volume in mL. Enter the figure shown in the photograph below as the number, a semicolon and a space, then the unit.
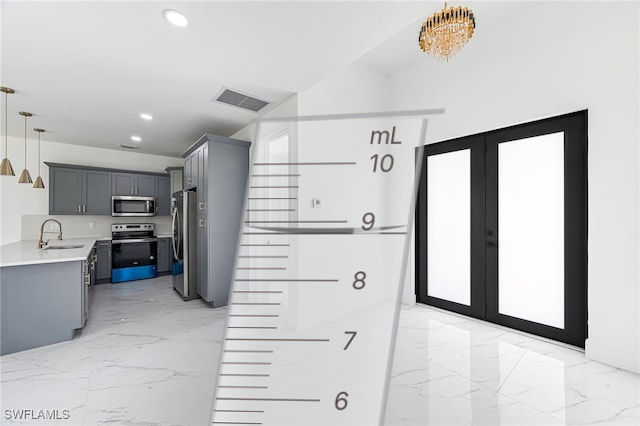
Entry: 8.8; mL
